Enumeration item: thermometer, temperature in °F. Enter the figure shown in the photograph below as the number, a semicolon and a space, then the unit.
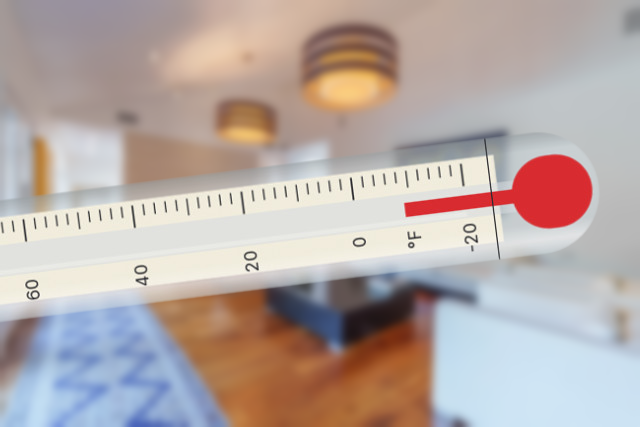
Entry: -9; °F
